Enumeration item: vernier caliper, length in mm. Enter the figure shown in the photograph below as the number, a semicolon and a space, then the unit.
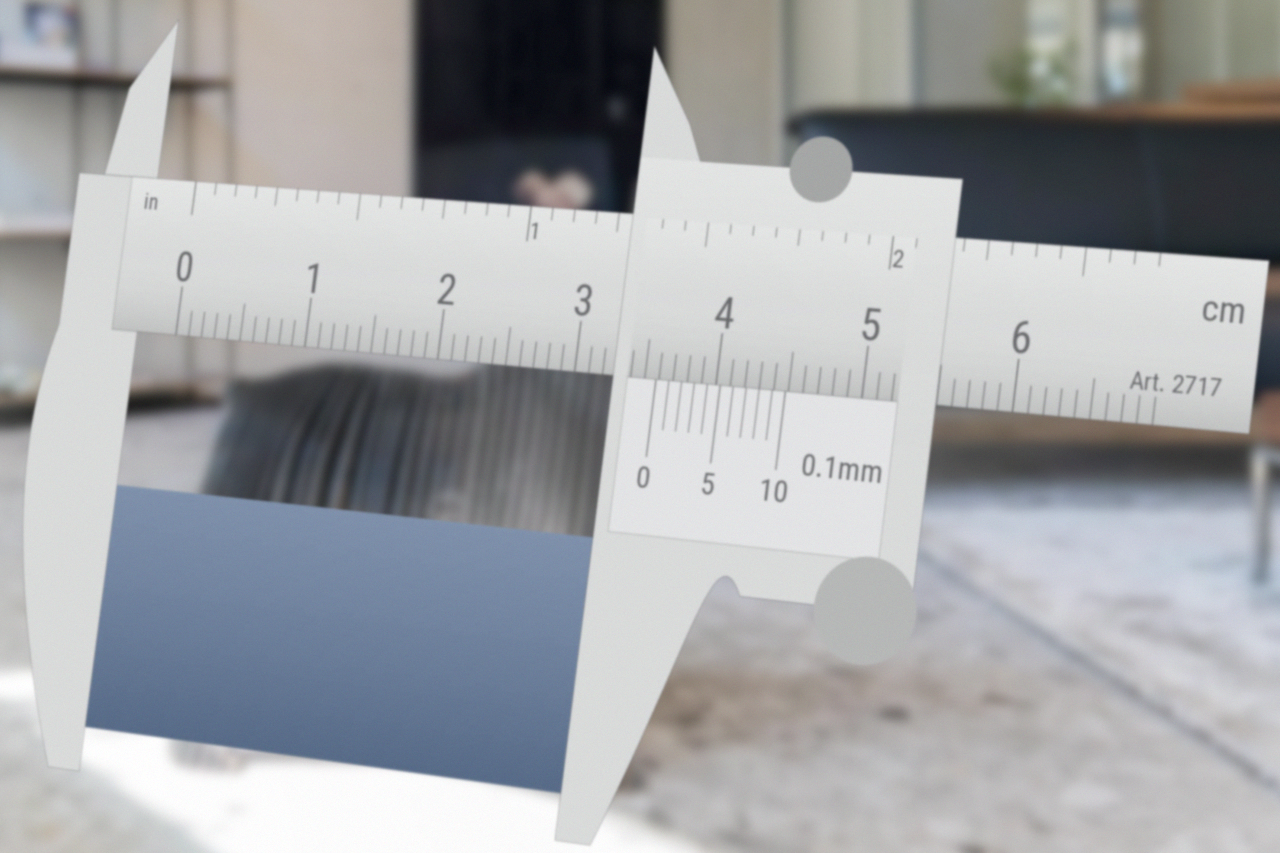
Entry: 35.8; mm
